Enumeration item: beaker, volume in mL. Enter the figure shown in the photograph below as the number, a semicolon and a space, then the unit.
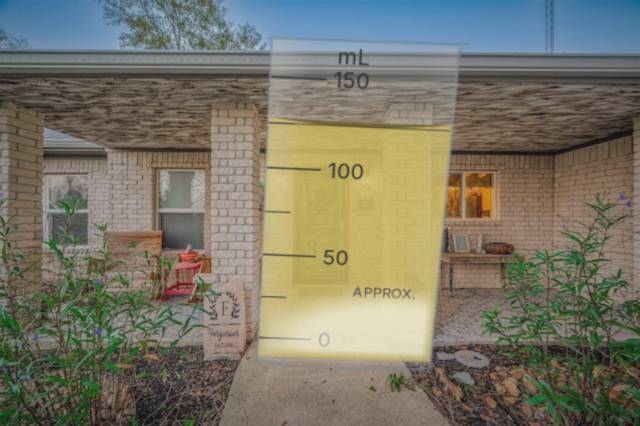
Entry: 125; mL
